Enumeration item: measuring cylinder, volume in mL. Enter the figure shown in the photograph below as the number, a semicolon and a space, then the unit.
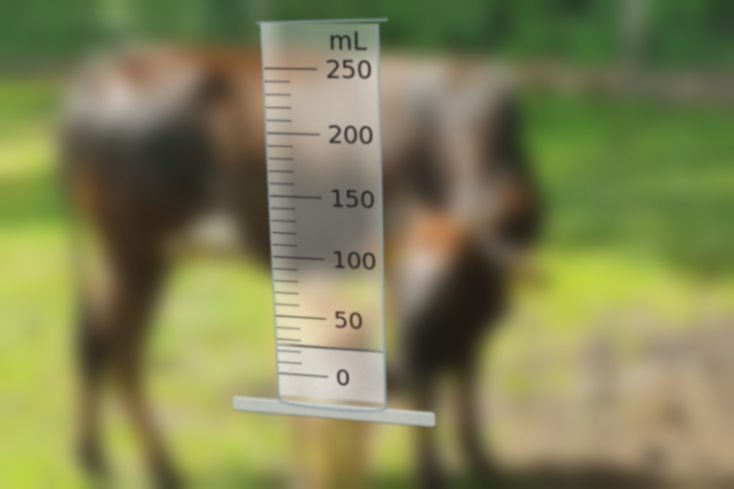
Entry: 25; mL
